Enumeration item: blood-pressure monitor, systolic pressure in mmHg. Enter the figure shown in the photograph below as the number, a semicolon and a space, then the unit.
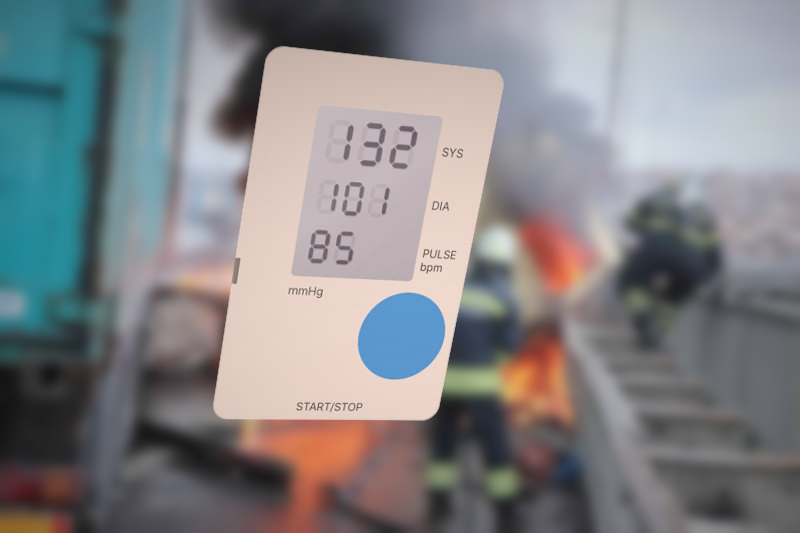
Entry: 132; mmHg
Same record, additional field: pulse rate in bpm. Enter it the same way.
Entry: 85; bpm
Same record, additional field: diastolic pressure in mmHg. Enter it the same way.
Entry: 101; mmHg
